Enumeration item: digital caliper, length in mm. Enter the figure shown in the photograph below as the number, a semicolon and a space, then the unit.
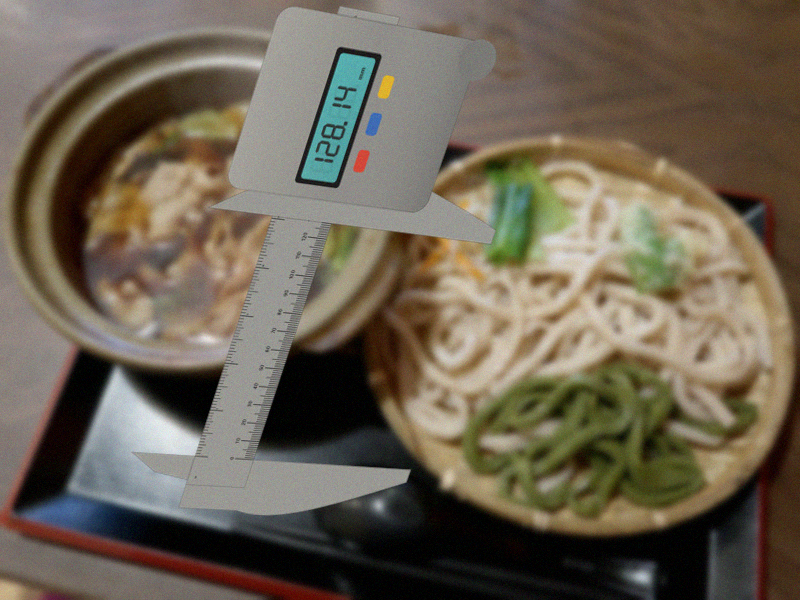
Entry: 128.14; mm
